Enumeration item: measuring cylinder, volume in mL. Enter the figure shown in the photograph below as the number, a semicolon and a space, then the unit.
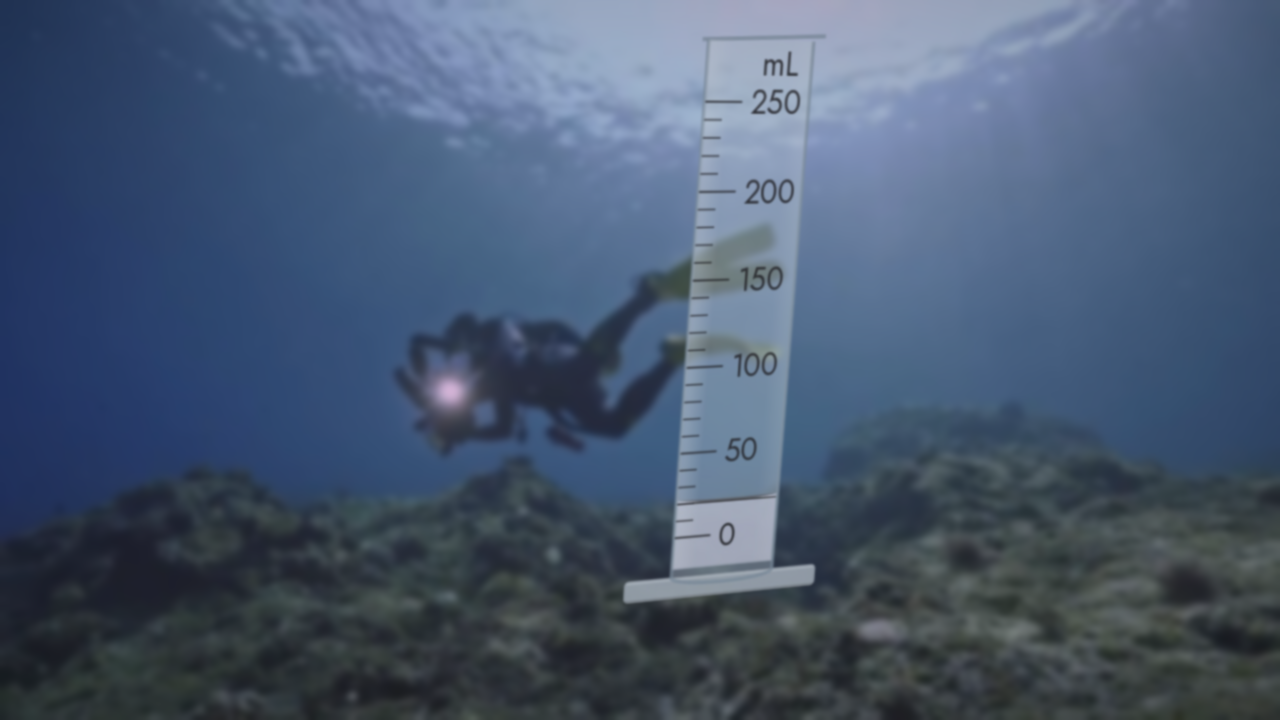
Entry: 20; mL
